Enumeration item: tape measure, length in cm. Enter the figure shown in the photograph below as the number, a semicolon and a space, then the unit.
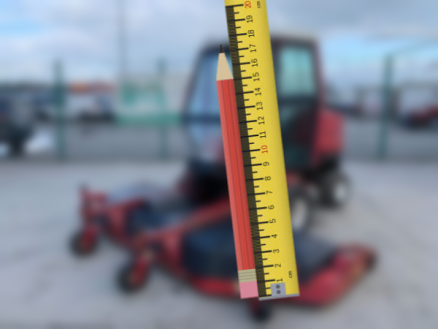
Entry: 17.5; cm
